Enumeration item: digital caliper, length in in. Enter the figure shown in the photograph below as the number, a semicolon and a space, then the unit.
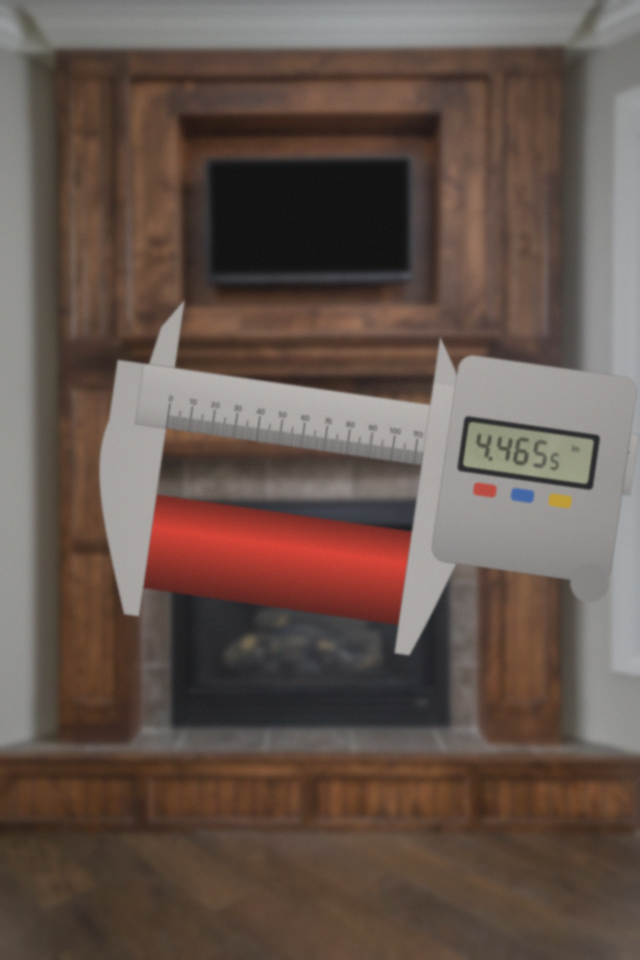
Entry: 4.4655; in
